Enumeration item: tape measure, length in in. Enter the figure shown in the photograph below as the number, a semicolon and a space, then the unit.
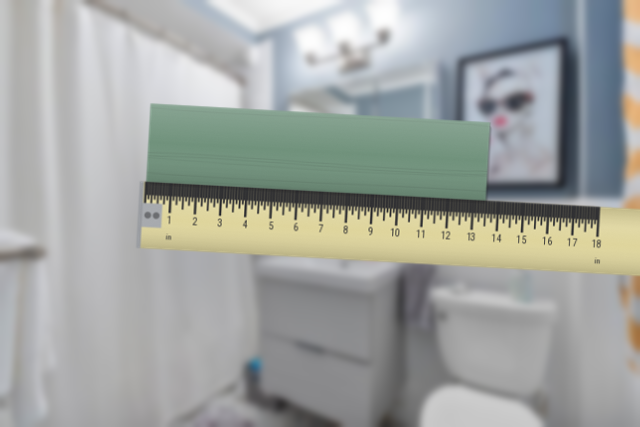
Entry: 13.5; in
